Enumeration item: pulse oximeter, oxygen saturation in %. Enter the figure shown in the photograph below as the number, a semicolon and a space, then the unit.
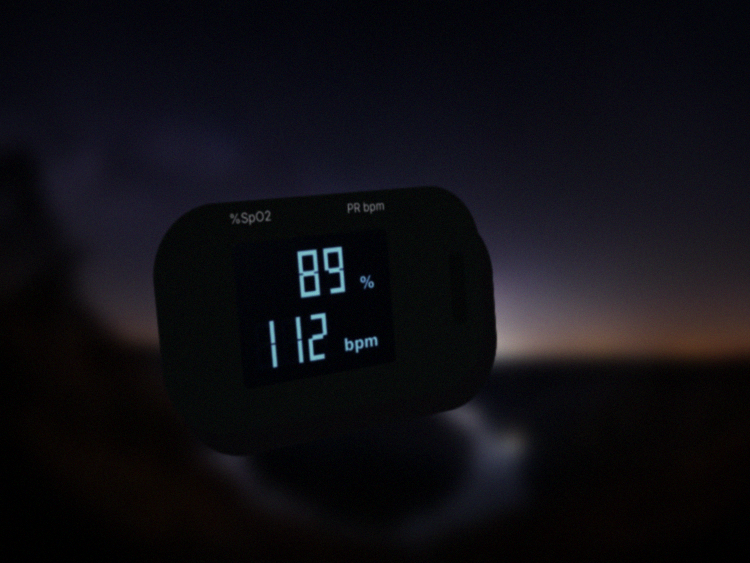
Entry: 89; %
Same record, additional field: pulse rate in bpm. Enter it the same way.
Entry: 112; bpm
